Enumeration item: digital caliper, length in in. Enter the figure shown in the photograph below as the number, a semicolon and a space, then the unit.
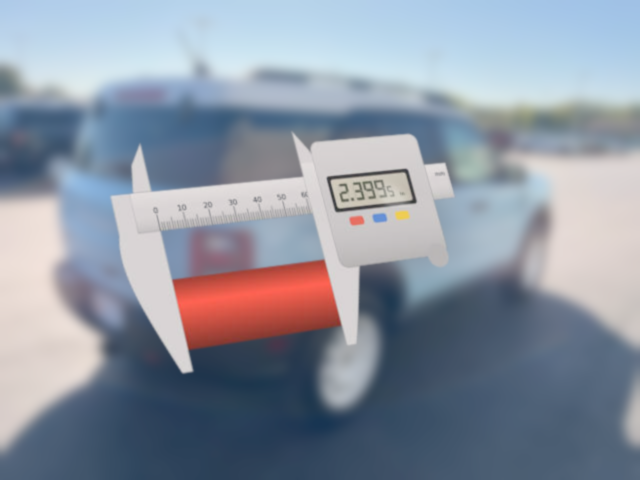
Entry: 2.3995; in
